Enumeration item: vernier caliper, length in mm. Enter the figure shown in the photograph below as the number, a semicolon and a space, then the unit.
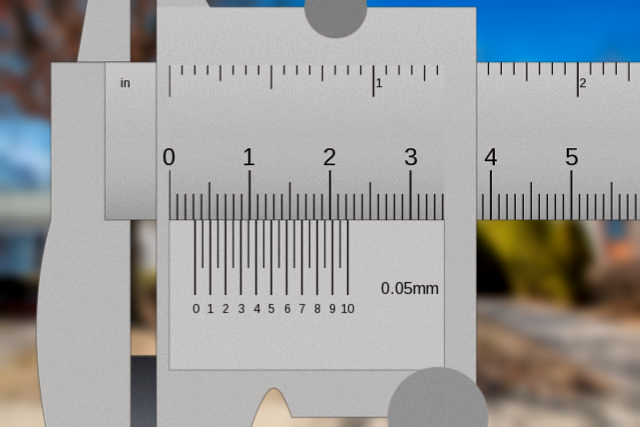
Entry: 3.2; mm
